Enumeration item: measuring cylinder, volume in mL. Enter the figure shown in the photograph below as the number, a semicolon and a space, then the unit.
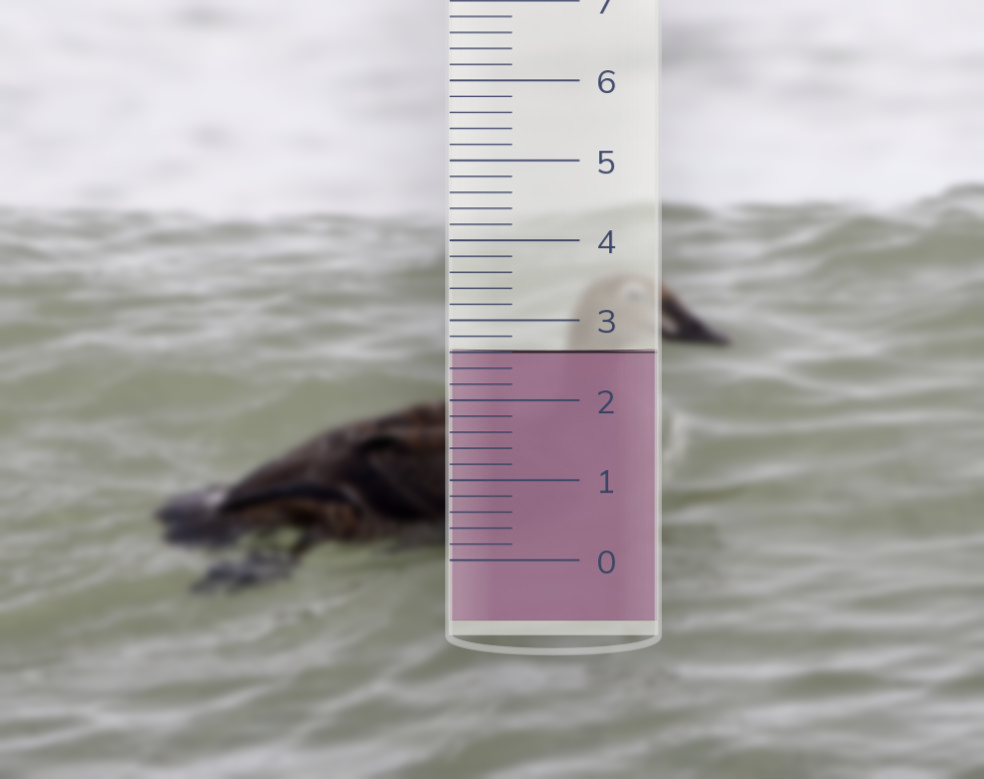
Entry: 2.6; mL
